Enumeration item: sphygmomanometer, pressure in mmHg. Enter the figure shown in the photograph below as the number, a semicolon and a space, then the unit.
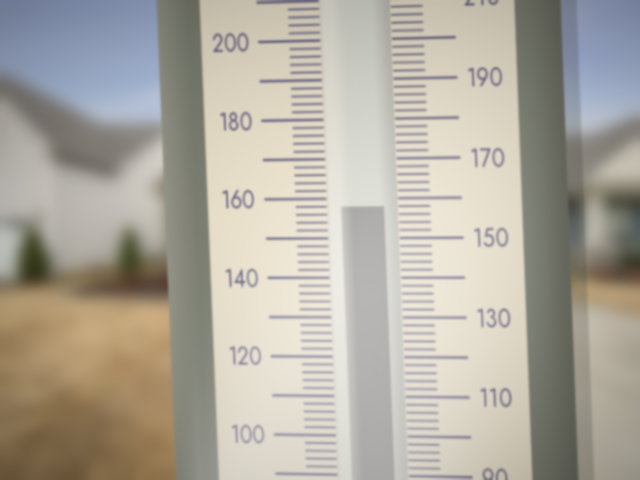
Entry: 158; mmHg
